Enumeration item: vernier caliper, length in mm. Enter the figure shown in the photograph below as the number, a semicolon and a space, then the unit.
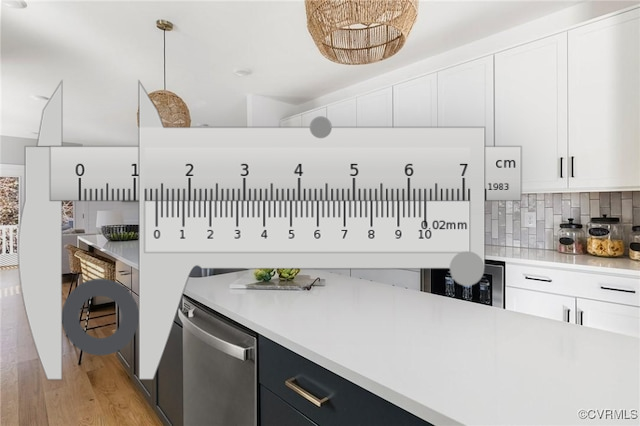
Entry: 14.0; mm
